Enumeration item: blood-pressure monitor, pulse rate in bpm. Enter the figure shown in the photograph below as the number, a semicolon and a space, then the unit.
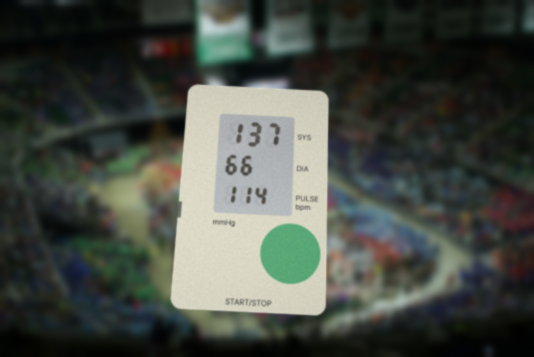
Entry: 114; bpm
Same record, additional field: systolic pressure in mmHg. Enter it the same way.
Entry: 137; mmHg
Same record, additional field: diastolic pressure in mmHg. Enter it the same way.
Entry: 66; mmHg
